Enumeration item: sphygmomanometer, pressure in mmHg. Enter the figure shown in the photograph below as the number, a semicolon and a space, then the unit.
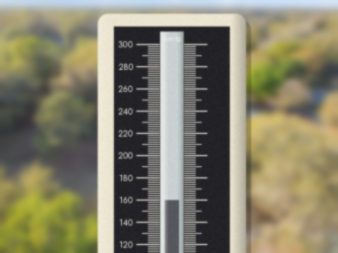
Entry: 160; mmHg
